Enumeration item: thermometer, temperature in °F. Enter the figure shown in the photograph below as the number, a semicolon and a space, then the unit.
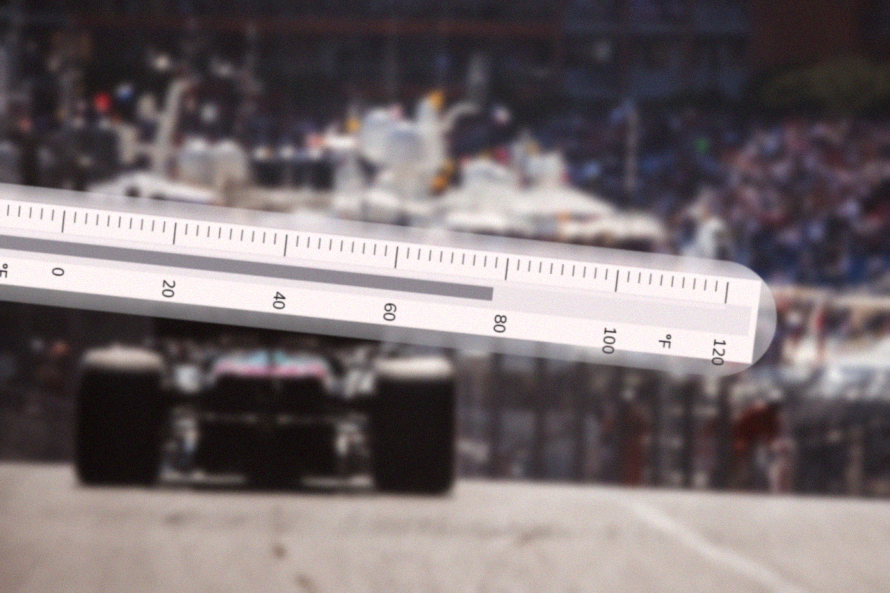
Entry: 78; °F
